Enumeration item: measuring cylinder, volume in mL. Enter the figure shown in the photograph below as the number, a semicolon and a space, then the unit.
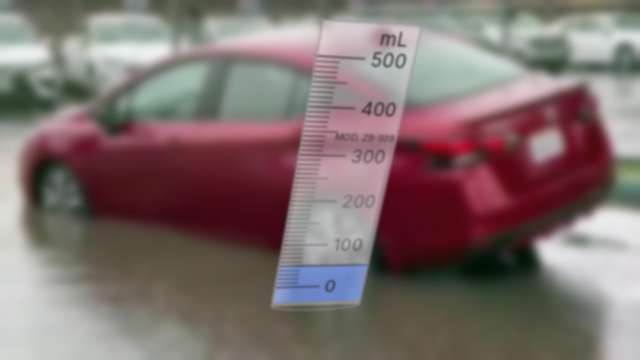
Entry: 50; mL
